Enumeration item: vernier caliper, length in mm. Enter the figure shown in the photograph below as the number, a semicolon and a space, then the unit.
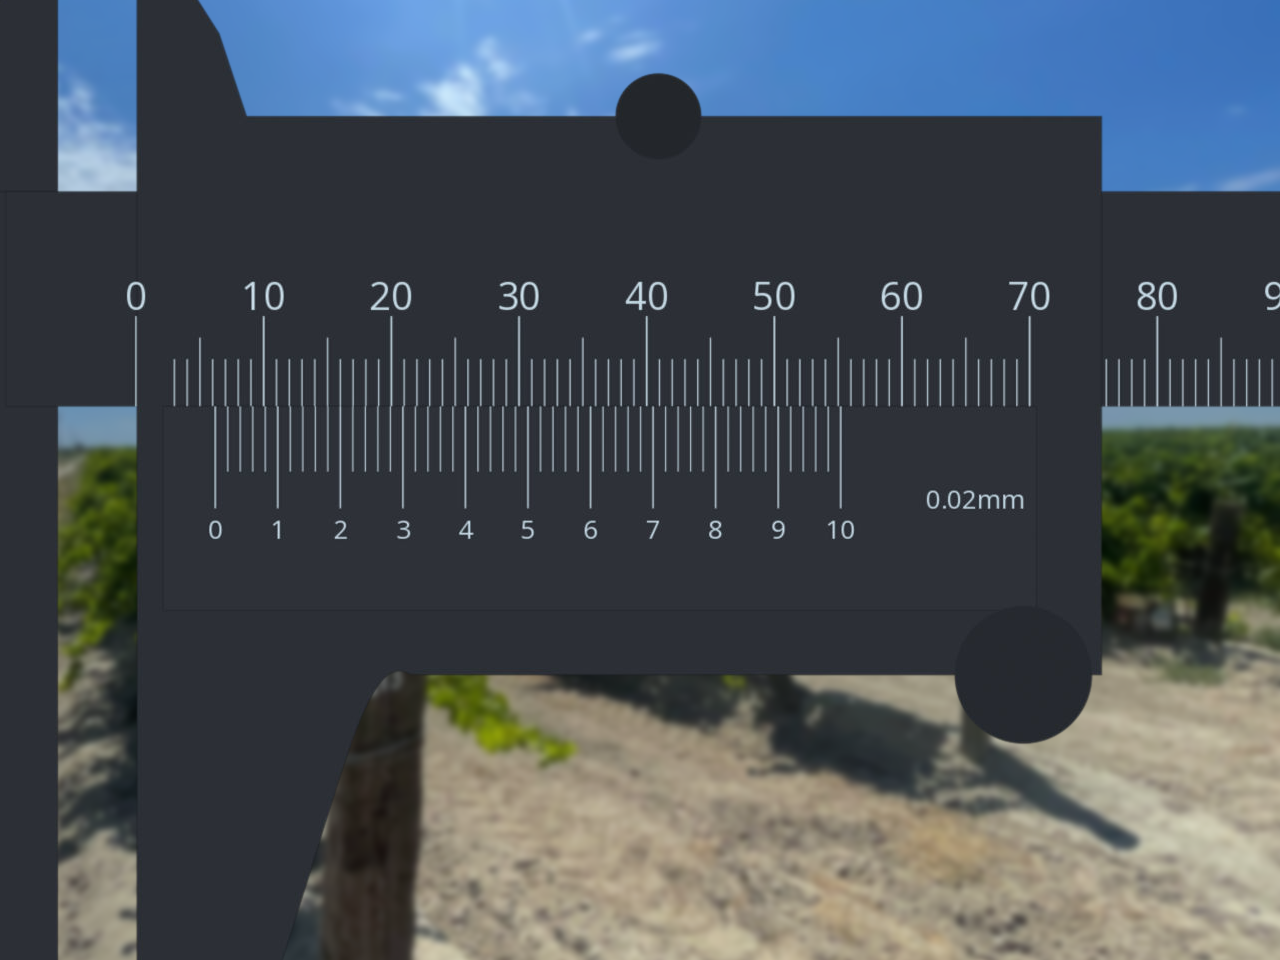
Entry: 6.2; mm
